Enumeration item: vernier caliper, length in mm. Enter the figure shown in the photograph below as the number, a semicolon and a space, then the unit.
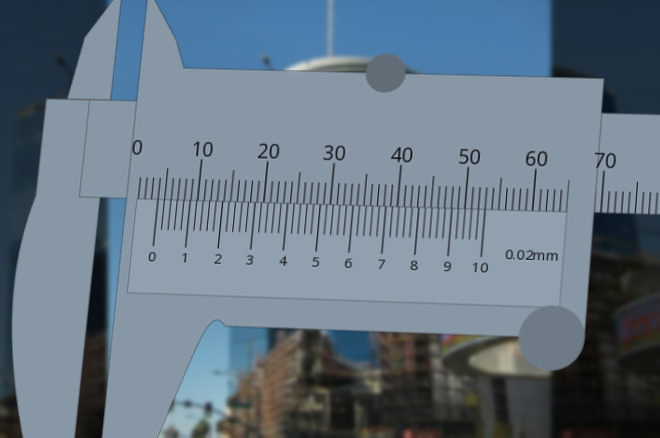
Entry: 4.0; mm
